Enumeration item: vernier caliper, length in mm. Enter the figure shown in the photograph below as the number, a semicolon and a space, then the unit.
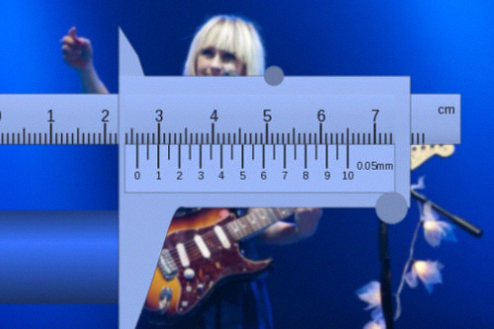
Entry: 26.0; mm
